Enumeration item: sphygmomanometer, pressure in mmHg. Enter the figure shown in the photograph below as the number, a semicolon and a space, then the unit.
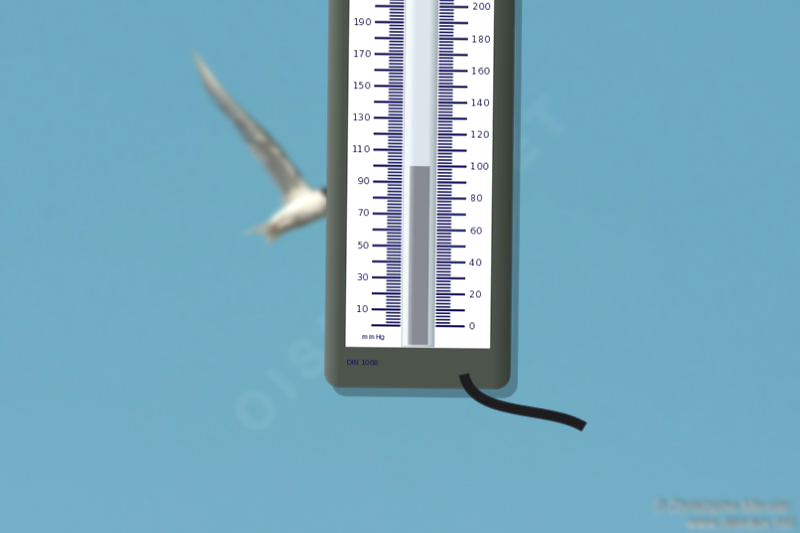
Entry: 100; mmHg
